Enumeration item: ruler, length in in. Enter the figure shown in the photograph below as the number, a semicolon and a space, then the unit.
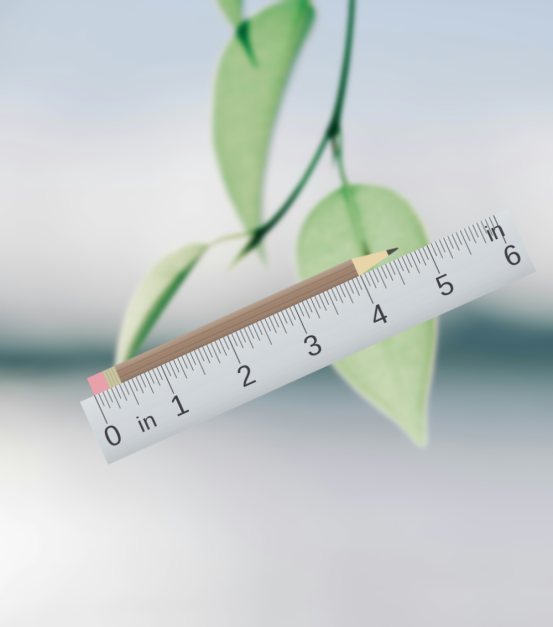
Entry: 4.625; in
